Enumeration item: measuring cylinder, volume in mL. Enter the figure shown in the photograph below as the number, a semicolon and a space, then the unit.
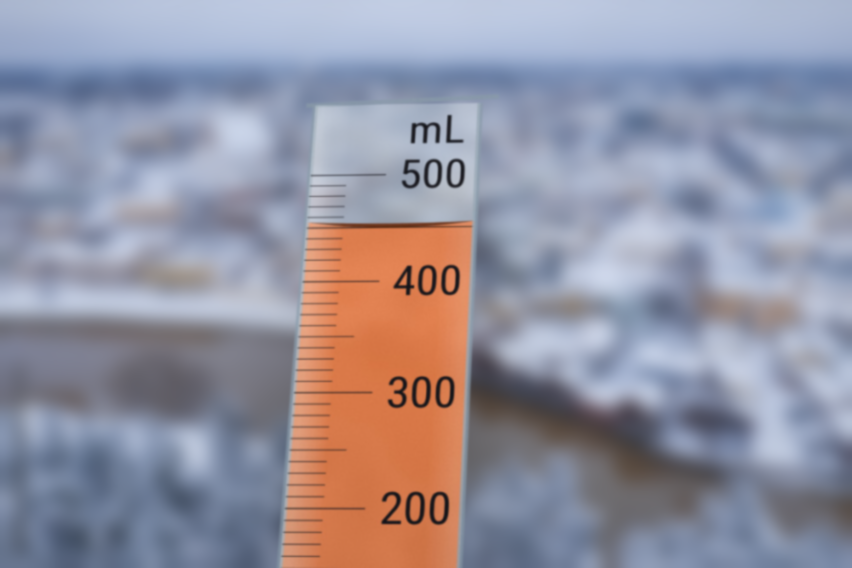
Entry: 450; mL
